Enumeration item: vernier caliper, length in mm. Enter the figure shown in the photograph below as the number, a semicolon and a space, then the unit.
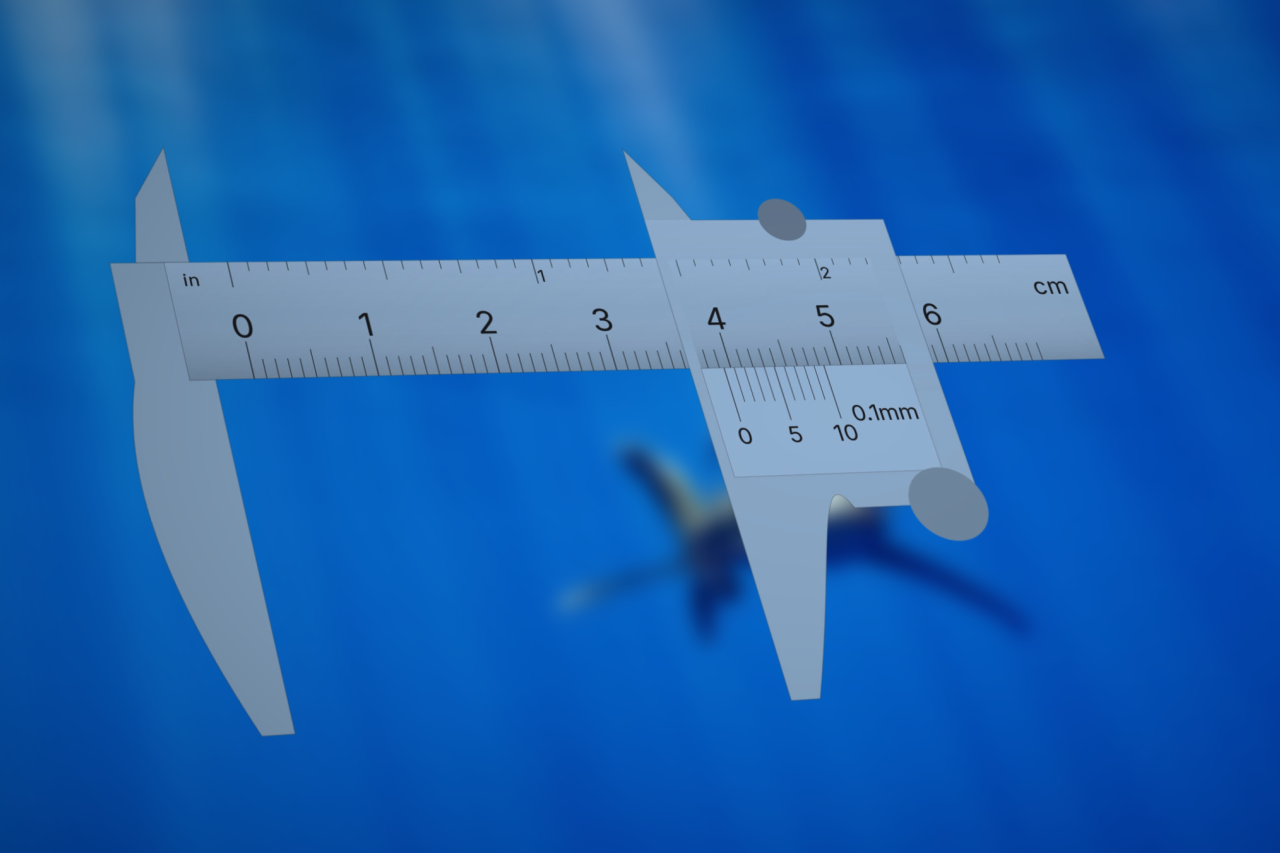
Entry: 39.4; mm
